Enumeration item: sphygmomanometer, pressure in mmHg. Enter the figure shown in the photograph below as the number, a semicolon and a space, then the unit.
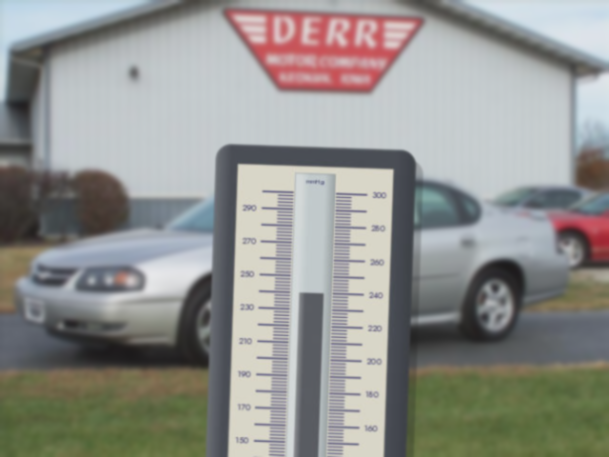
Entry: 240; mmHg
